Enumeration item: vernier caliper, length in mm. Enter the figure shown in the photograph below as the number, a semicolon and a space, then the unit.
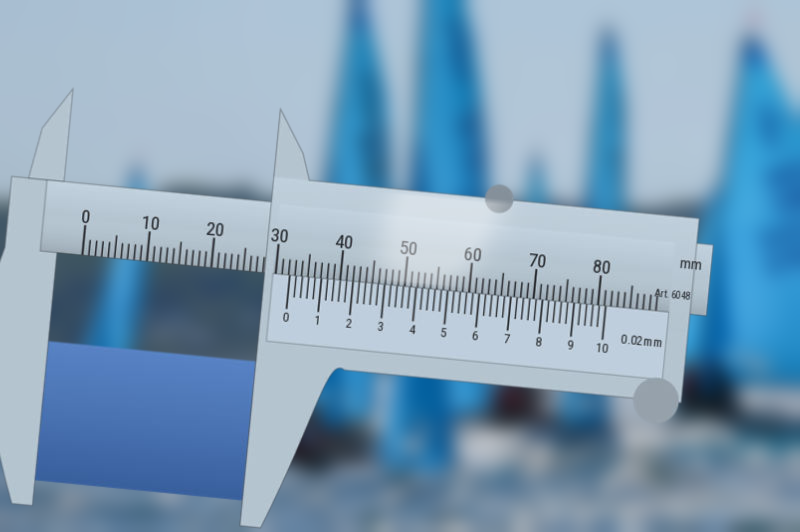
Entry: 32.2; mm
